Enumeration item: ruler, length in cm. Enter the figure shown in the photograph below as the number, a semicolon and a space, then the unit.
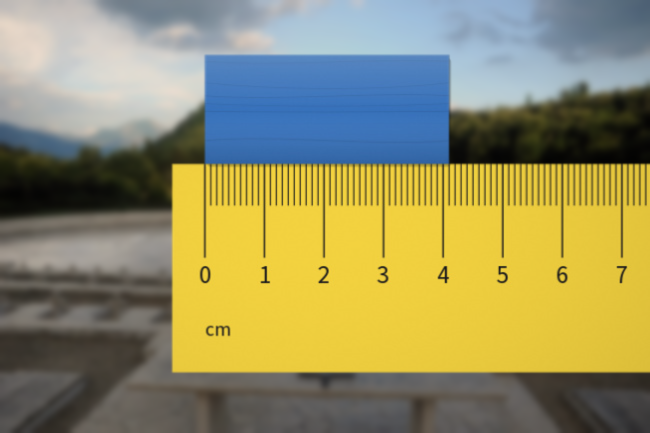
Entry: 4.1; cm
